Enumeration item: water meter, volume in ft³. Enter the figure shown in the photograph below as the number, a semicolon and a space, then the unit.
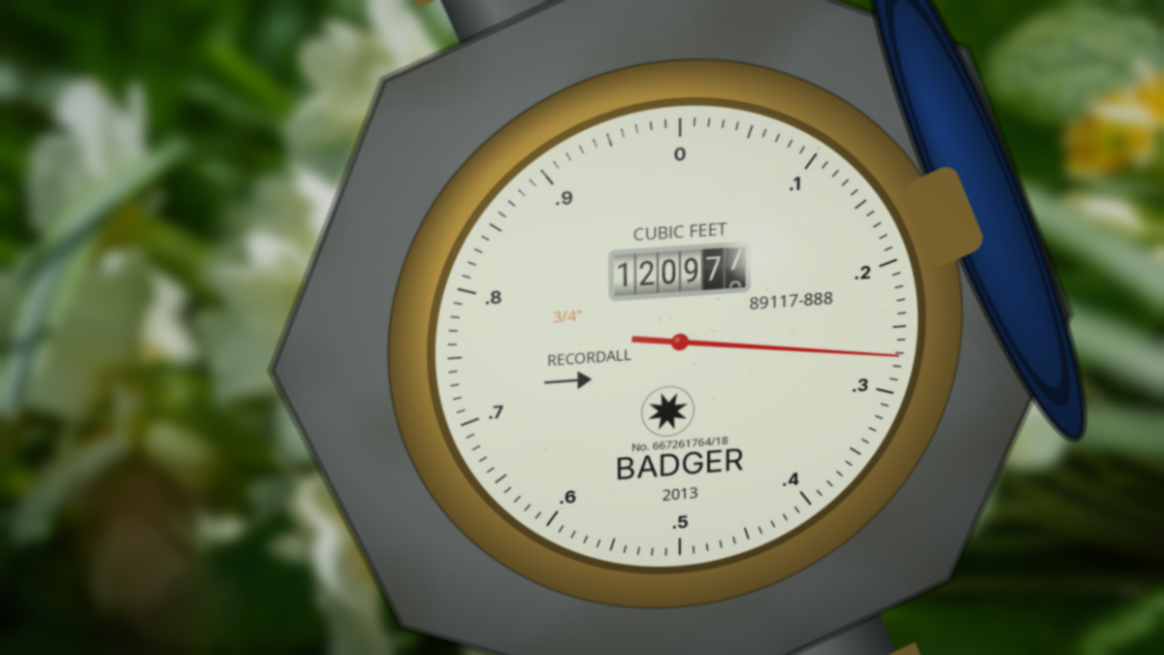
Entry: 120977.27; ft³
